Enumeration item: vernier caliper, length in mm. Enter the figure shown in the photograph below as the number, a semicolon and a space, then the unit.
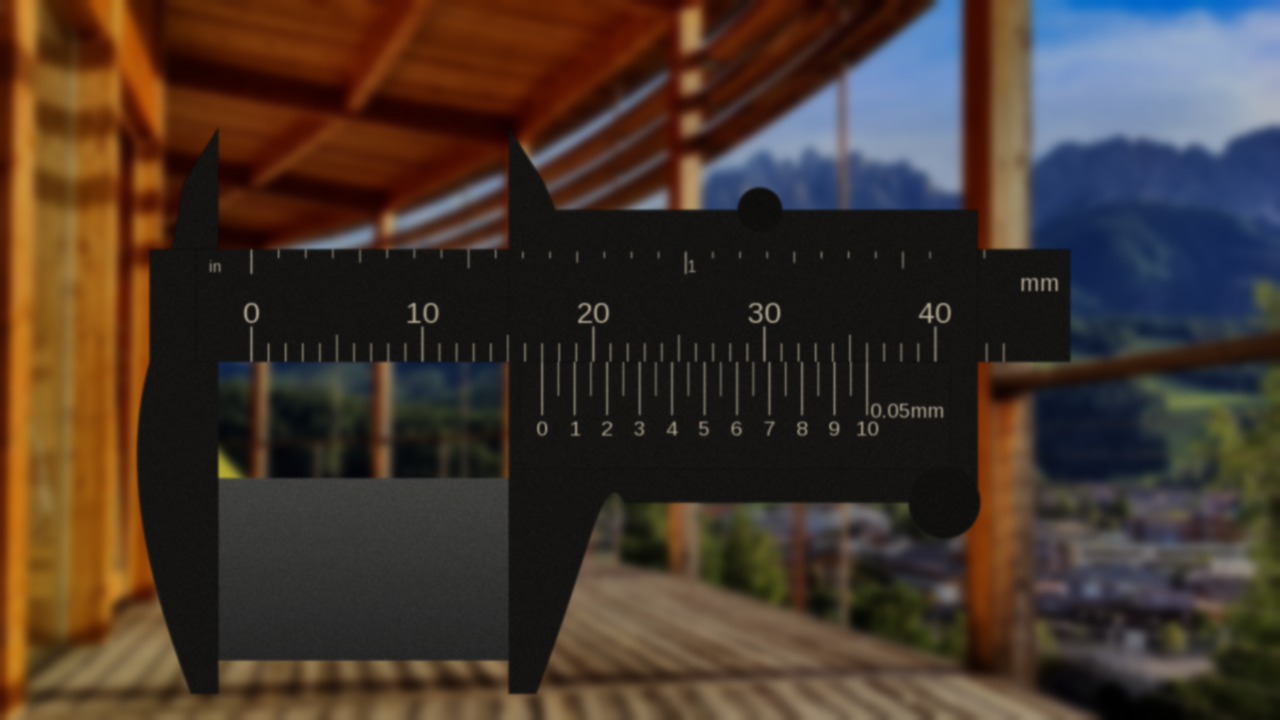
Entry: 17.0; mm
